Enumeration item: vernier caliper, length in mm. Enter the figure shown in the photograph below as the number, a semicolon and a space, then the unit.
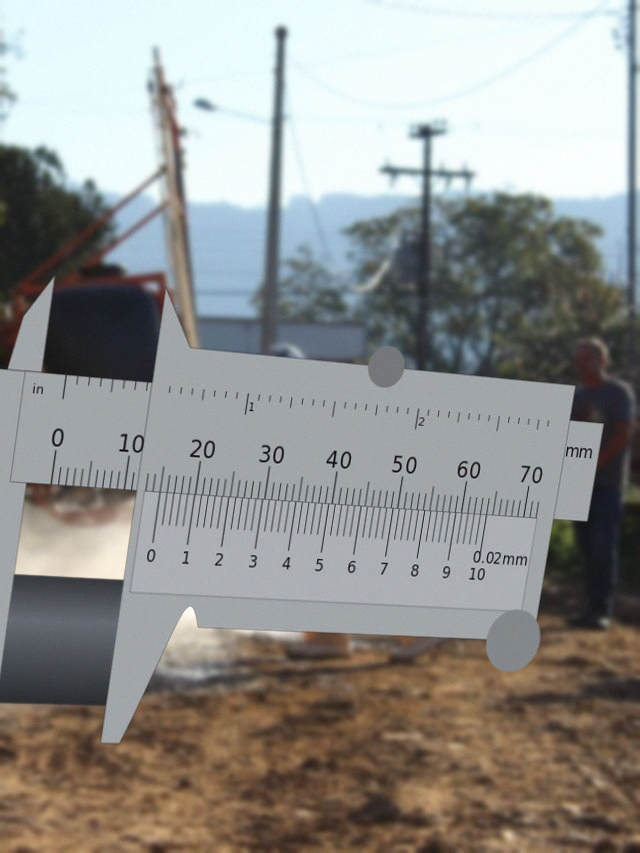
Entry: 15.0; mm
